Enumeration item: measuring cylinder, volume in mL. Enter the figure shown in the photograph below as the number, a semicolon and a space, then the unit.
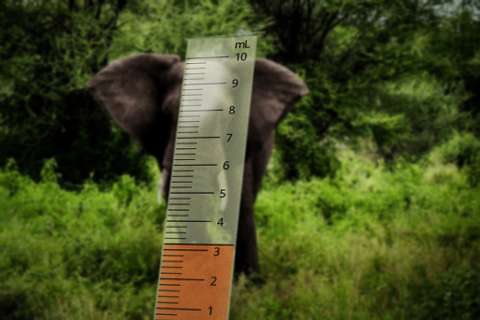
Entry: 3.2; mL
